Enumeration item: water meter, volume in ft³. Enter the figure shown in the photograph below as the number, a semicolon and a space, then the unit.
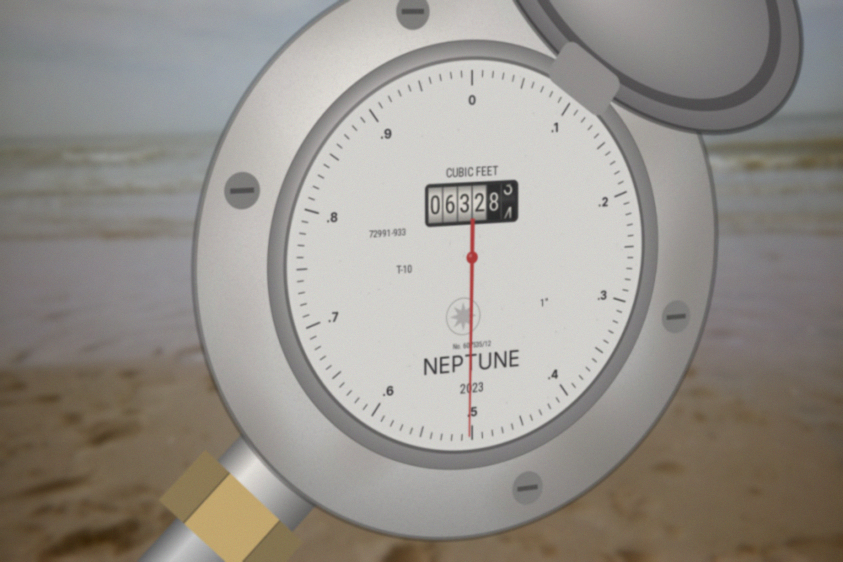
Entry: 63283.50; ft³
